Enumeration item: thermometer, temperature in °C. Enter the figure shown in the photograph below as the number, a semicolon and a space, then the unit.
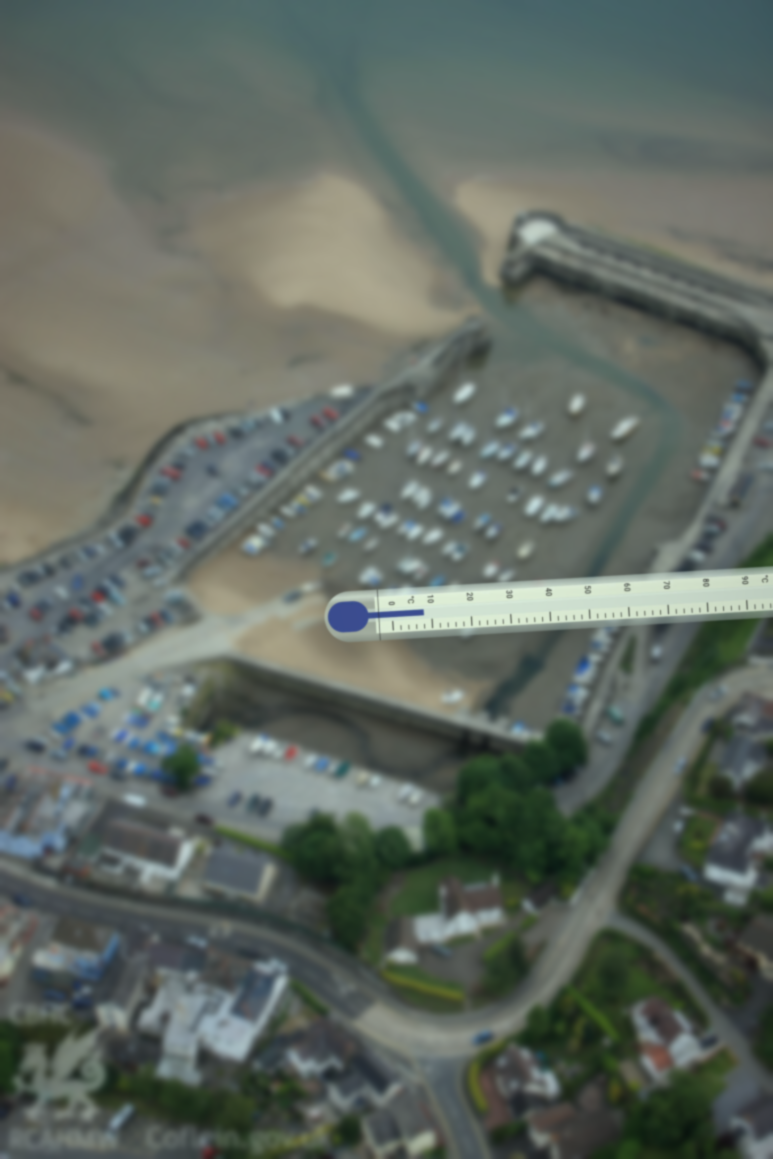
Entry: 8; °C
